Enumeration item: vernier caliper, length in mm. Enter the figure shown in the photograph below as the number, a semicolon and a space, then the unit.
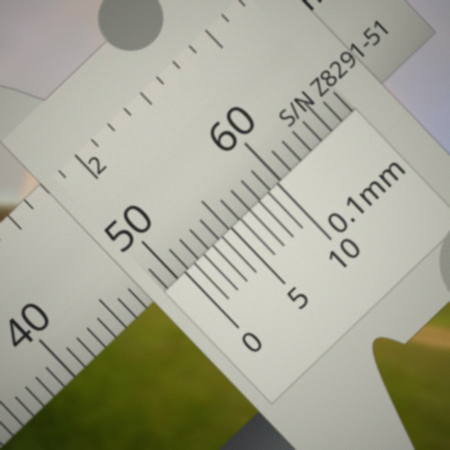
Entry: 50.7; mm
